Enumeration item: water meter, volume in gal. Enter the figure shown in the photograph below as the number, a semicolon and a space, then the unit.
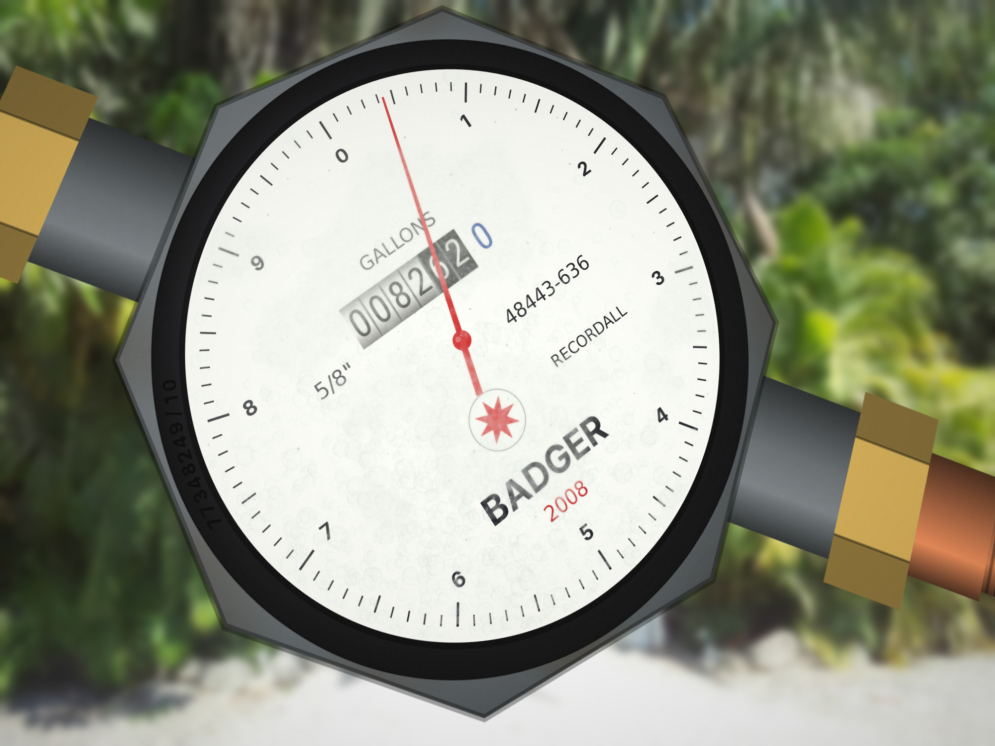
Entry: 82620.4; gal
